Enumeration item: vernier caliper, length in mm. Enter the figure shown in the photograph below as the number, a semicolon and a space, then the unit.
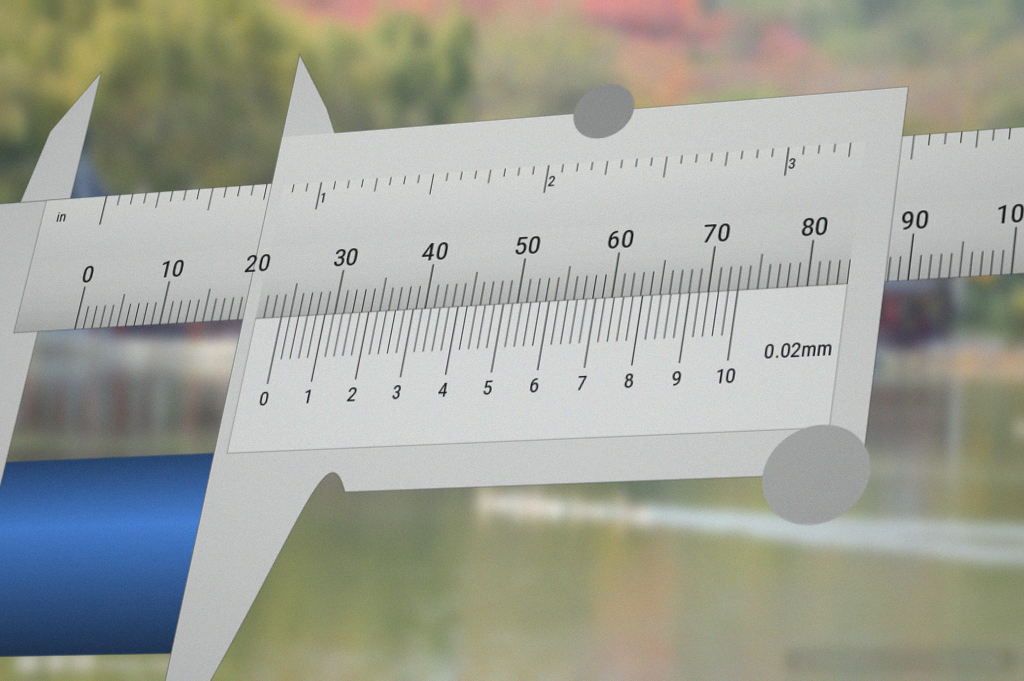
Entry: 24.0; mm
